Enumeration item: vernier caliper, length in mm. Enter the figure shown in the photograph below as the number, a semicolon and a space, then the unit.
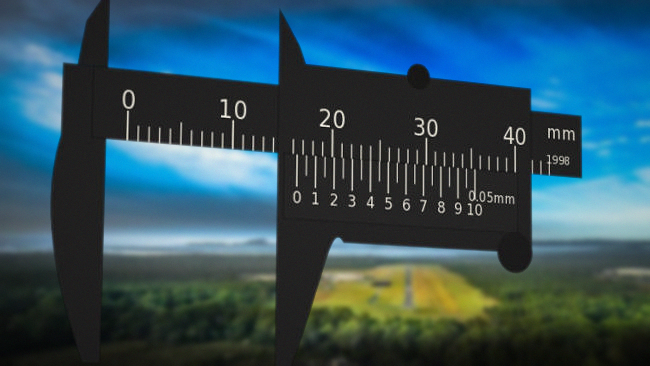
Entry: 16.4; mm
